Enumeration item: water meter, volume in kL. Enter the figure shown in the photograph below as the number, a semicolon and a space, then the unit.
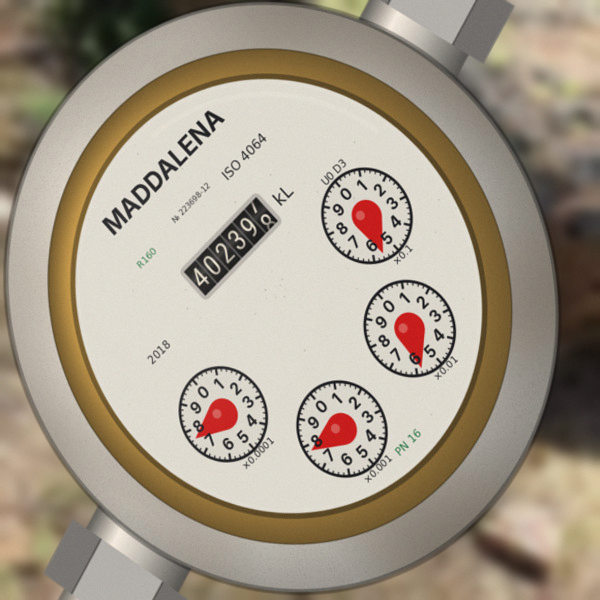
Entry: 402397.5577; kL
